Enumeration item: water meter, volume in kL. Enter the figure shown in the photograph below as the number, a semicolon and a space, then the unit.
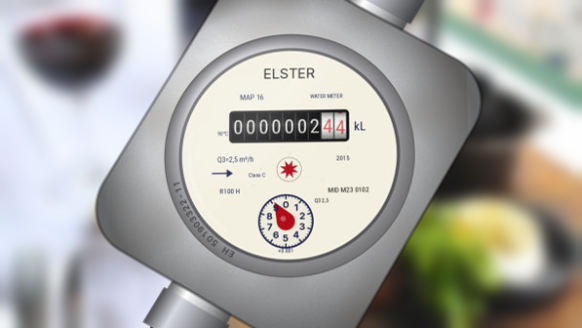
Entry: 2.439; kL
